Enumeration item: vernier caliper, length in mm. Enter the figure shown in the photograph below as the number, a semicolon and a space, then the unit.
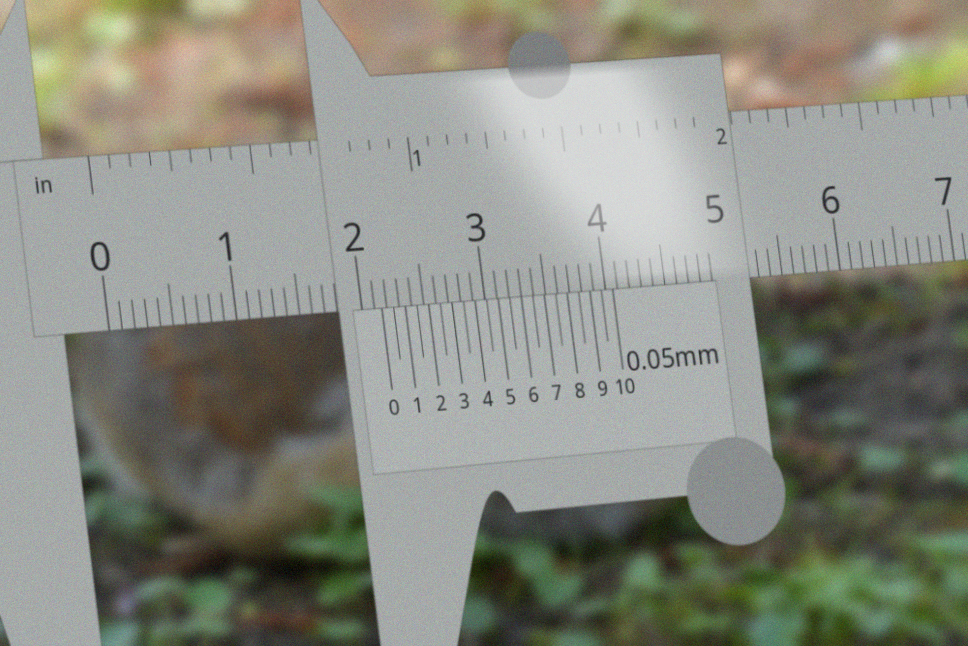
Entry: 21.6; mm
